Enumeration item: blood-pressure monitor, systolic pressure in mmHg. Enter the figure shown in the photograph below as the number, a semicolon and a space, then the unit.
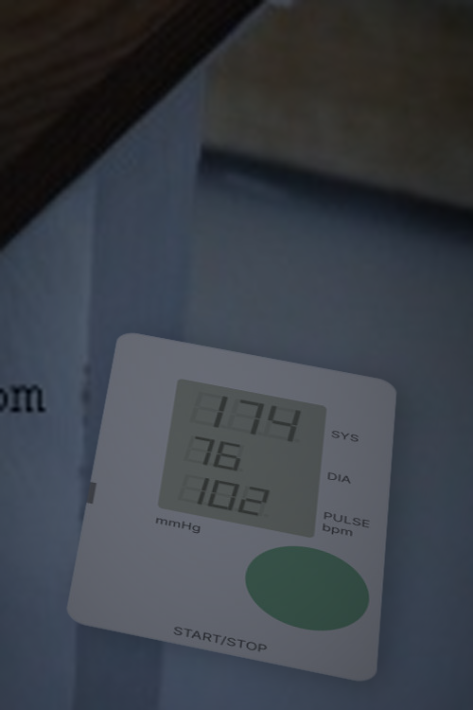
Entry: 174; mmHg
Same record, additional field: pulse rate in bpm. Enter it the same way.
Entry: 102; bpm
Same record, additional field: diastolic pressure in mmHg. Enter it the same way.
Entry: 76; mmHg
